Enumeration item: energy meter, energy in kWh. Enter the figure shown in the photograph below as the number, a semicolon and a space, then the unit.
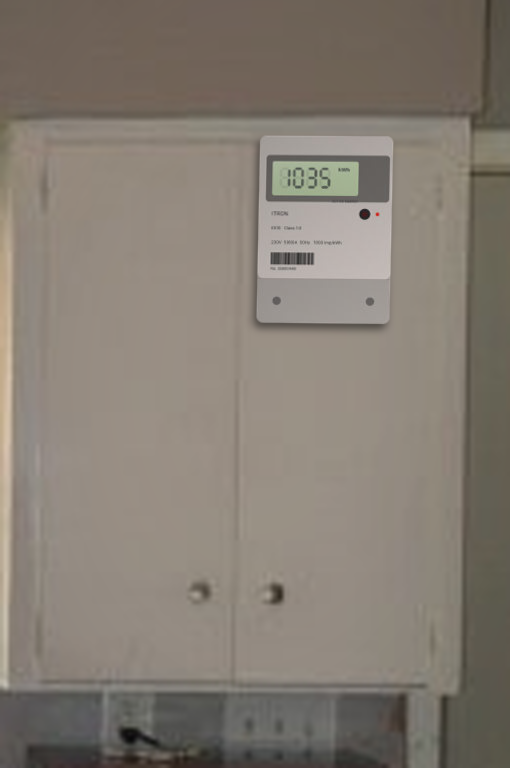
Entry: 1035; kWh
